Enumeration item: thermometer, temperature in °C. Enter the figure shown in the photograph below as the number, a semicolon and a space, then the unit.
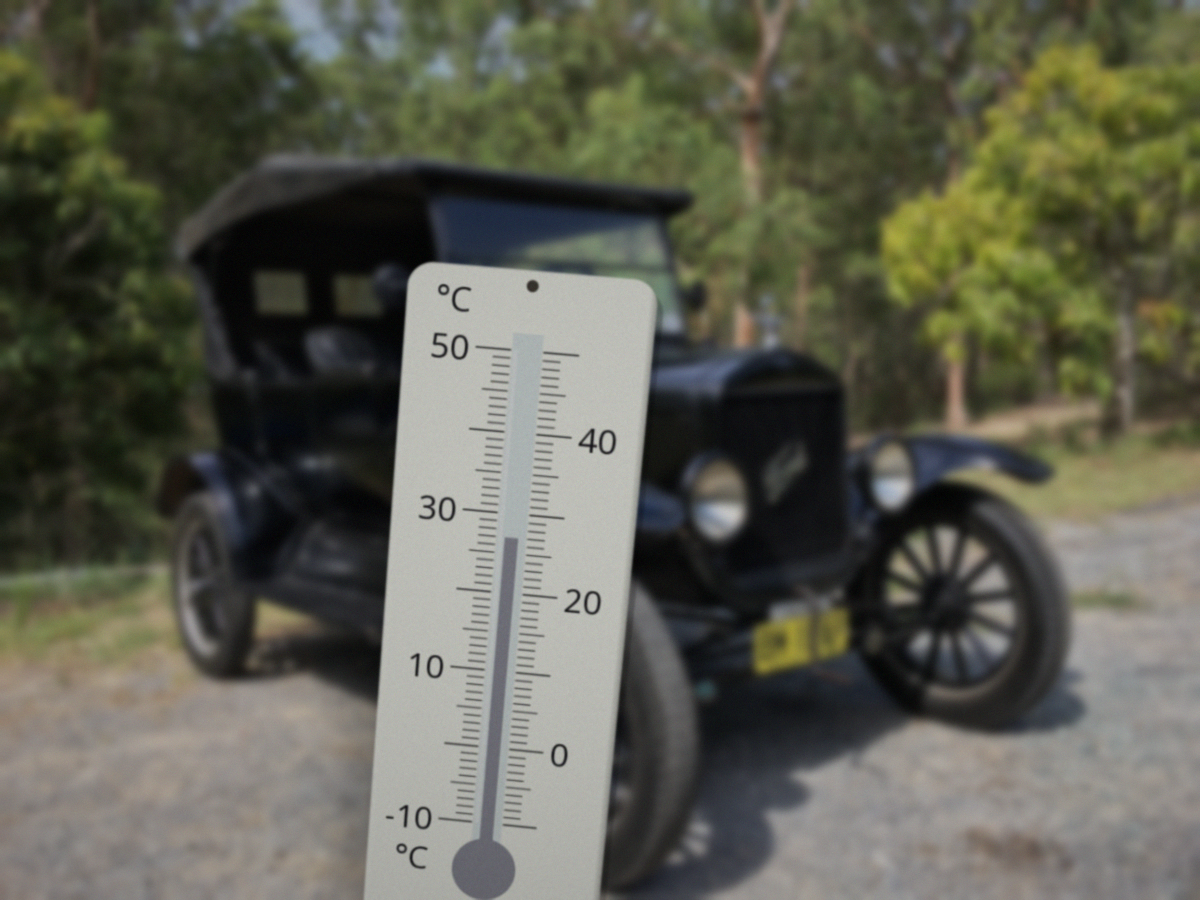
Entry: 27; °C
